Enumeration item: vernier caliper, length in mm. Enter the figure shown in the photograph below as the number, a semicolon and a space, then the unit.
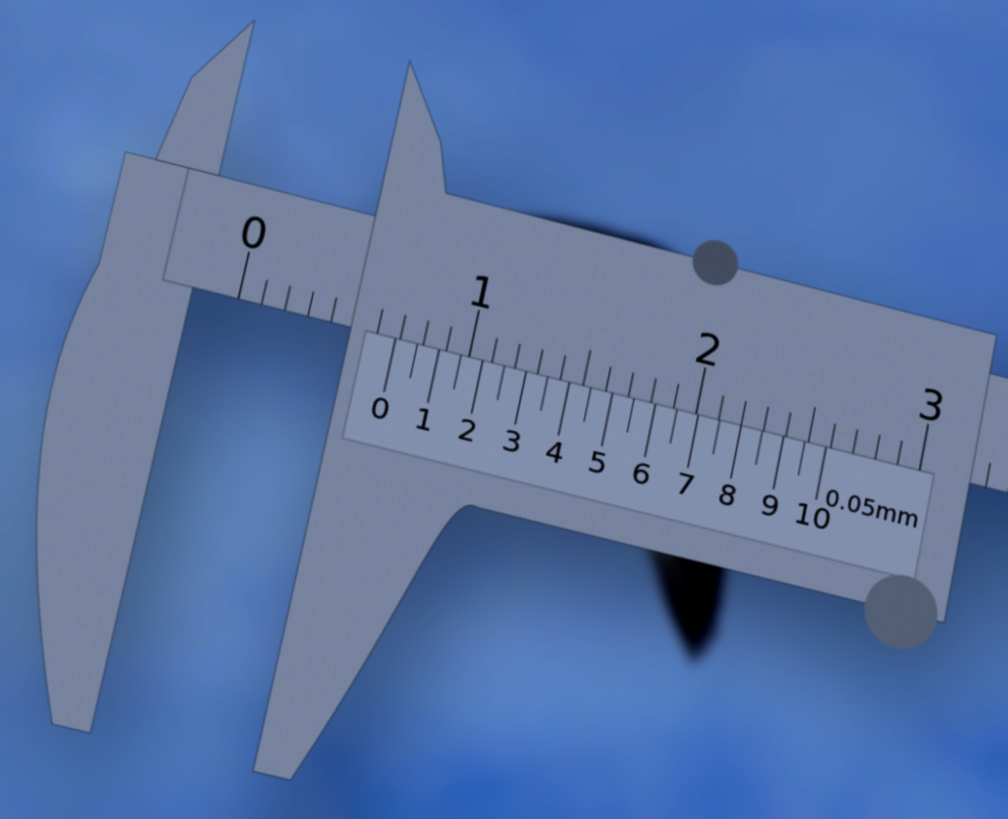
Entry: 6.8; mm
